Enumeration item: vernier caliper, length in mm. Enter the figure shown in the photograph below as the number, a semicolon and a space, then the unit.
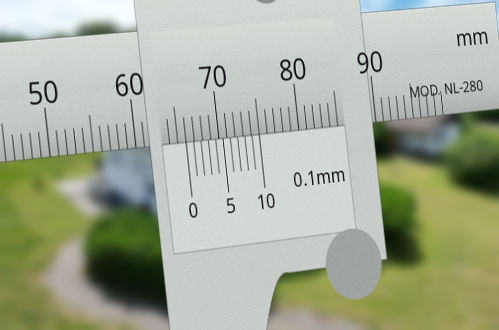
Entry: 66.0; mm
